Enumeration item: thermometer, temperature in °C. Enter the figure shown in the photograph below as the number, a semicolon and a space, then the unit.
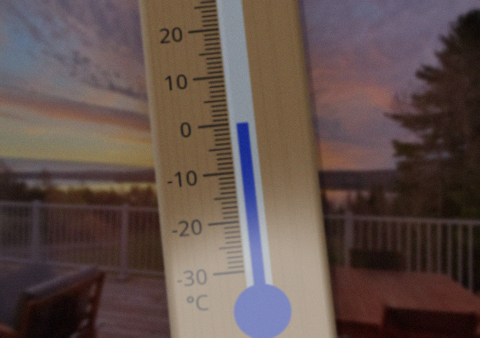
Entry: 0; °C
